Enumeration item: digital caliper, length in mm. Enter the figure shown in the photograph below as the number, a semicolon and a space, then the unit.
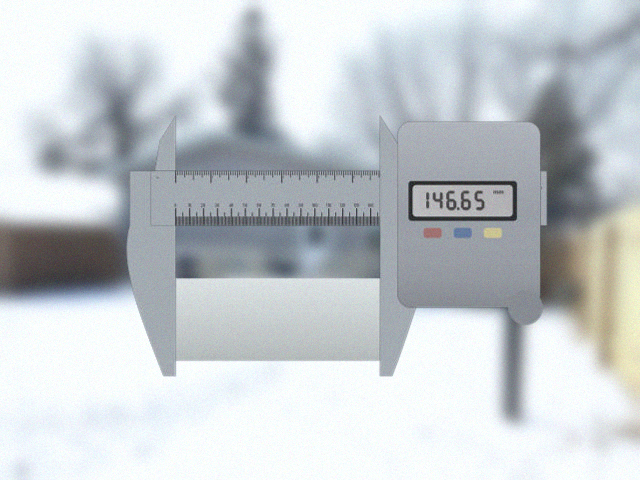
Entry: 146.65; mm
